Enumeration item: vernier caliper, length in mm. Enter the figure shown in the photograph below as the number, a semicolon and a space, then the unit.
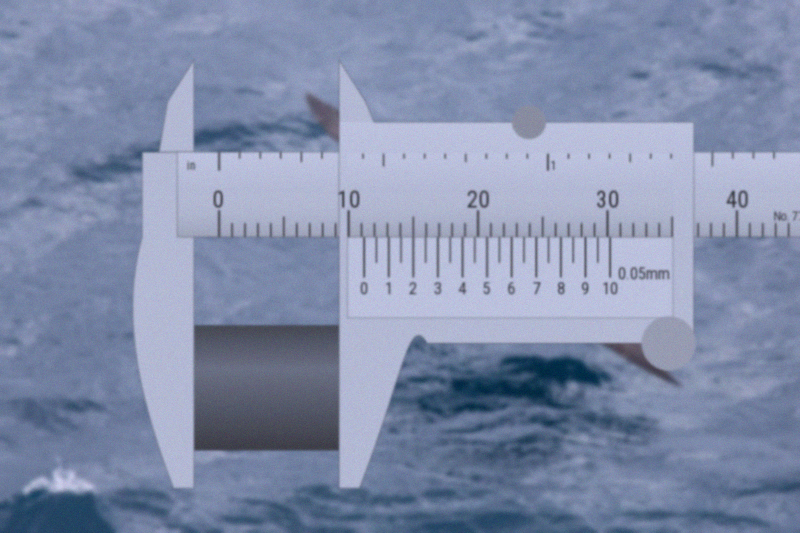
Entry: 11.2; mm
